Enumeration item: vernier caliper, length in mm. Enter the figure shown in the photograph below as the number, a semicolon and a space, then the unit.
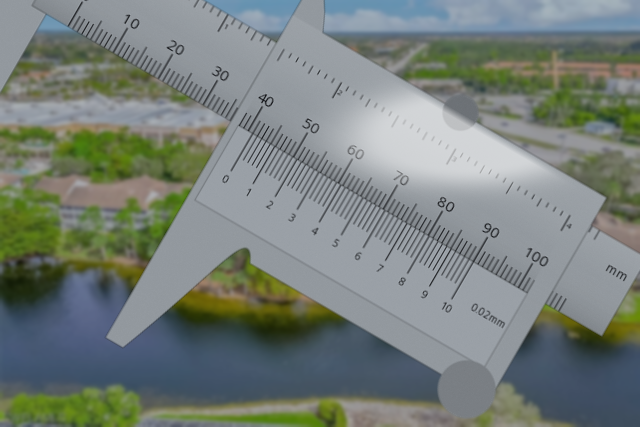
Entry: 41.0; mm
